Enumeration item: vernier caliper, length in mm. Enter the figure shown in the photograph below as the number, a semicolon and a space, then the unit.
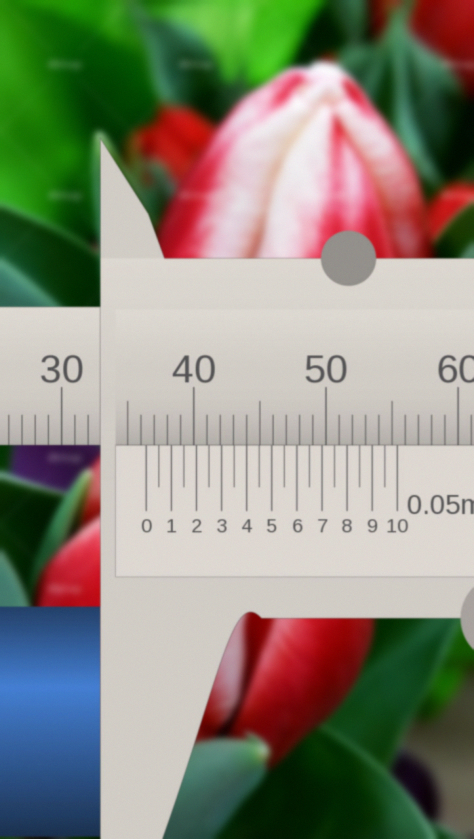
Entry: 36.4; mm
